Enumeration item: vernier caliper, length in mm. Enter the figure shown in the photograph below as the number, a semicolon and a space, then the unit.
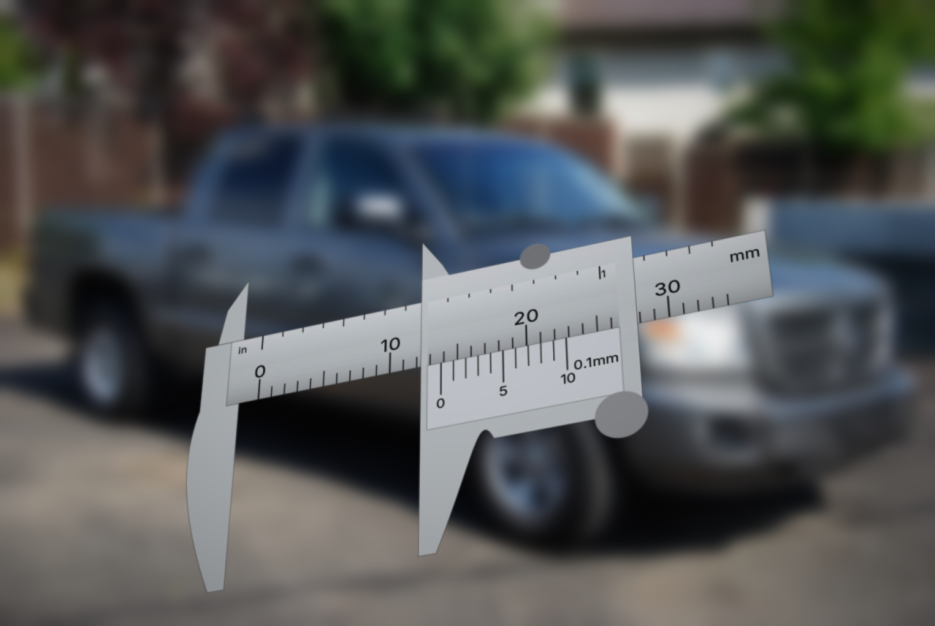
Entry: 13.8; mm
